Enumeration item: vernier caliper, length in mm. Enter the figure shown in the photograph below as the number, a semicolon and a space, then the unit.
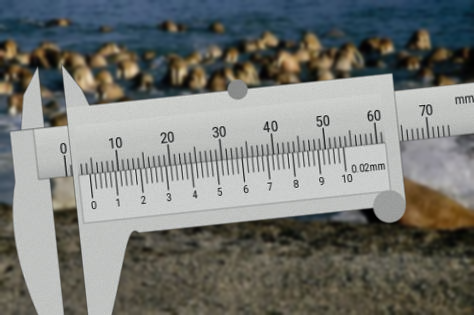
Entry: 4.5; mm
